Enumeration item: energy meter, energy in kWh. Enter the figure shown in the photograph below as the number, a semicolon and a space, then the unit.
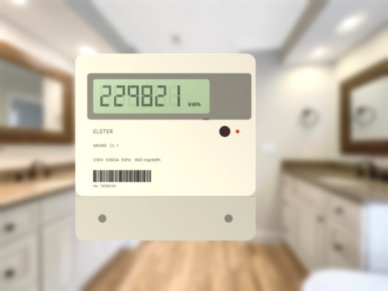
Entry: 229821; kWh
